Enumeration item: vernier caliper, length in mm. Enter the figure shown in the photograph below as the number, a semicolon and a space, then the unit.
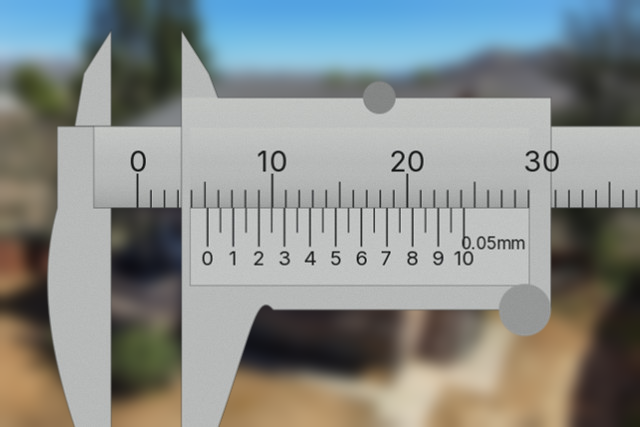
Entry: 5.2; mm
